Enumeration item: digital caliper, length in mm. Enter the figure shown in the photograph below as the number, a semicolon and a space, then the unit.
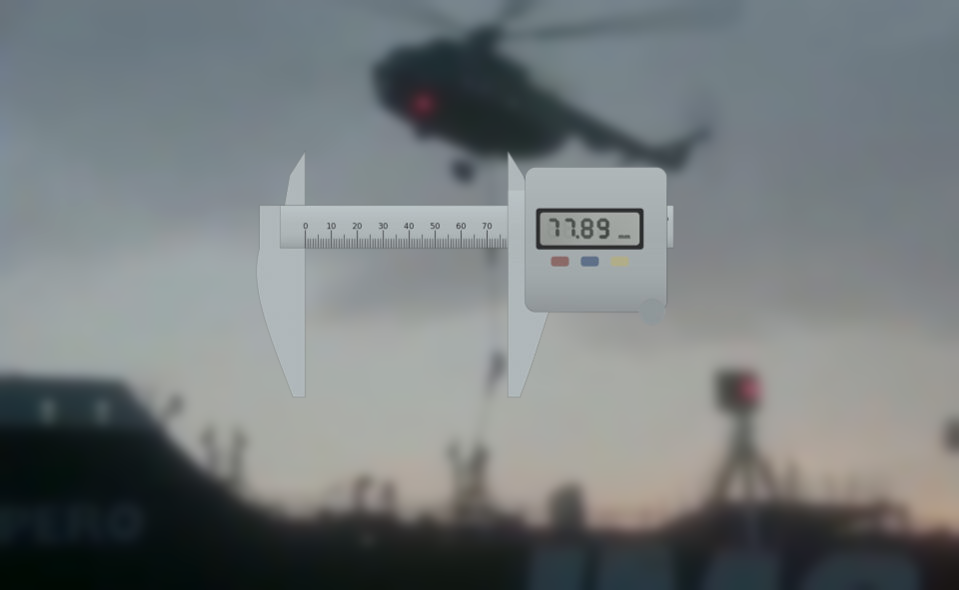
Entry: 77.89; mm
